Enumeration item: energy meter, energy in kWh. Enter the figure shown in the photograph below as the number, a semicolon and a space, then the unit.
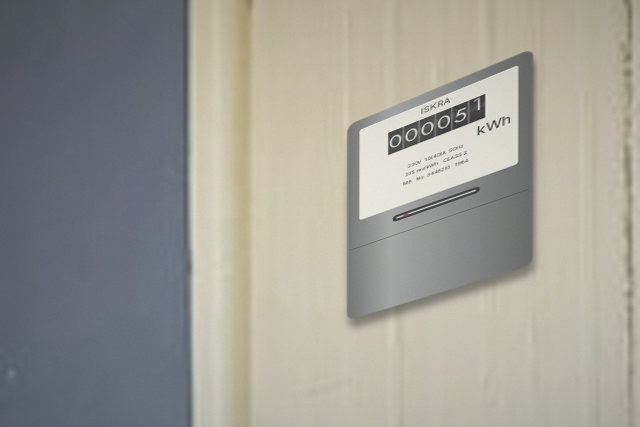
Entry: 51; kWh
